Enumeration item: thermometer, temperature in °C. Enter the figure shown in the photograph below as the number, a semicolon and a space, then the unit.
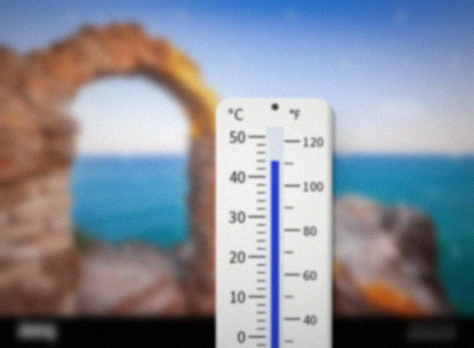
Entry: 44; °C
